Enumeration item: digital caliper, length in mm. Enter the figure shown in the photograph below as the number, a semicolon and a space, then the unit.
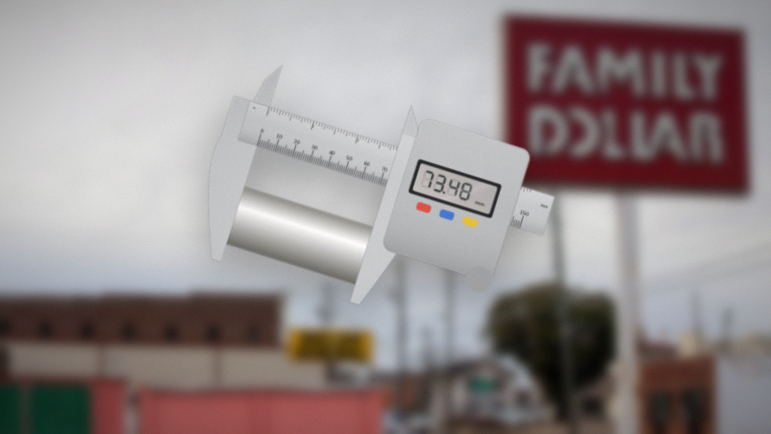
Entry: 73.48; mm
